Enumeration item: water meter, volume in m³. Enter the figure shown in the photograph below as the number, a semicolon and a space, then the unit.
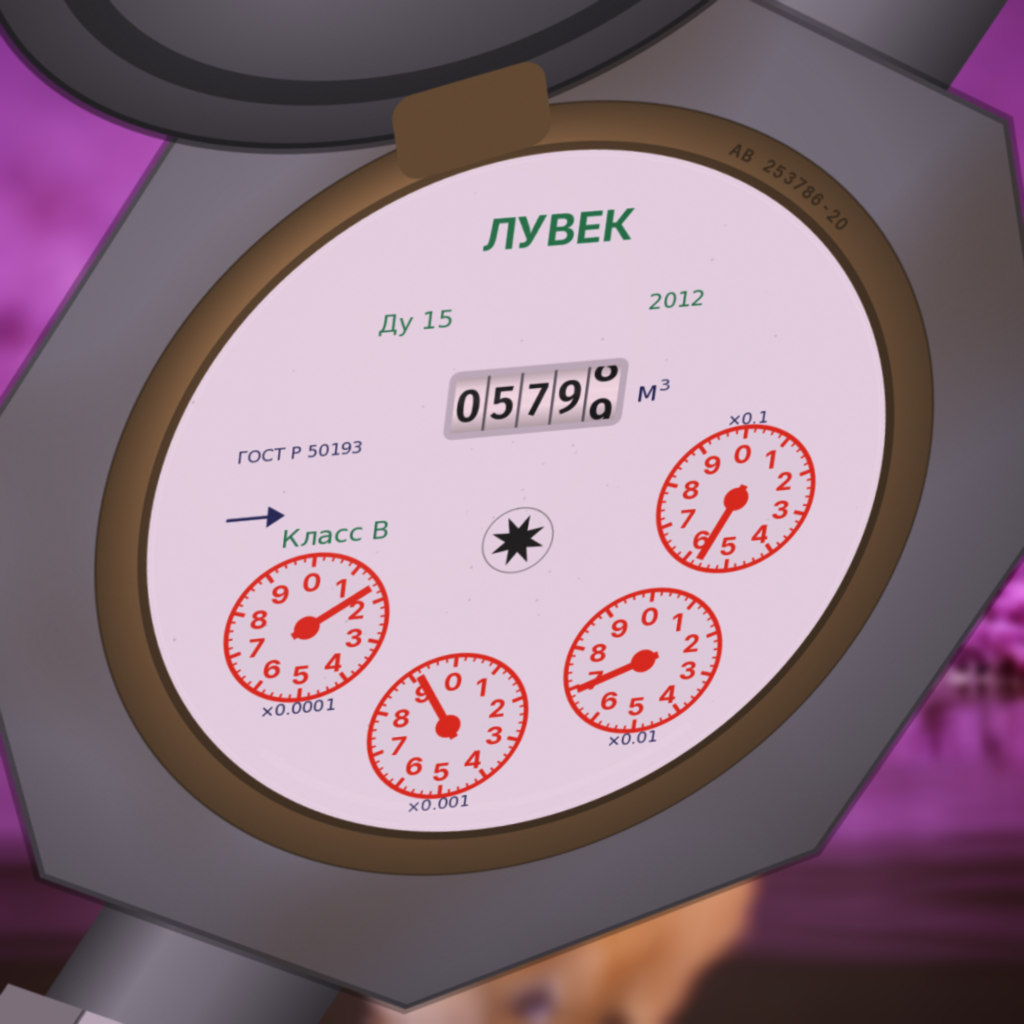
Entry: 5798.5691; m³
